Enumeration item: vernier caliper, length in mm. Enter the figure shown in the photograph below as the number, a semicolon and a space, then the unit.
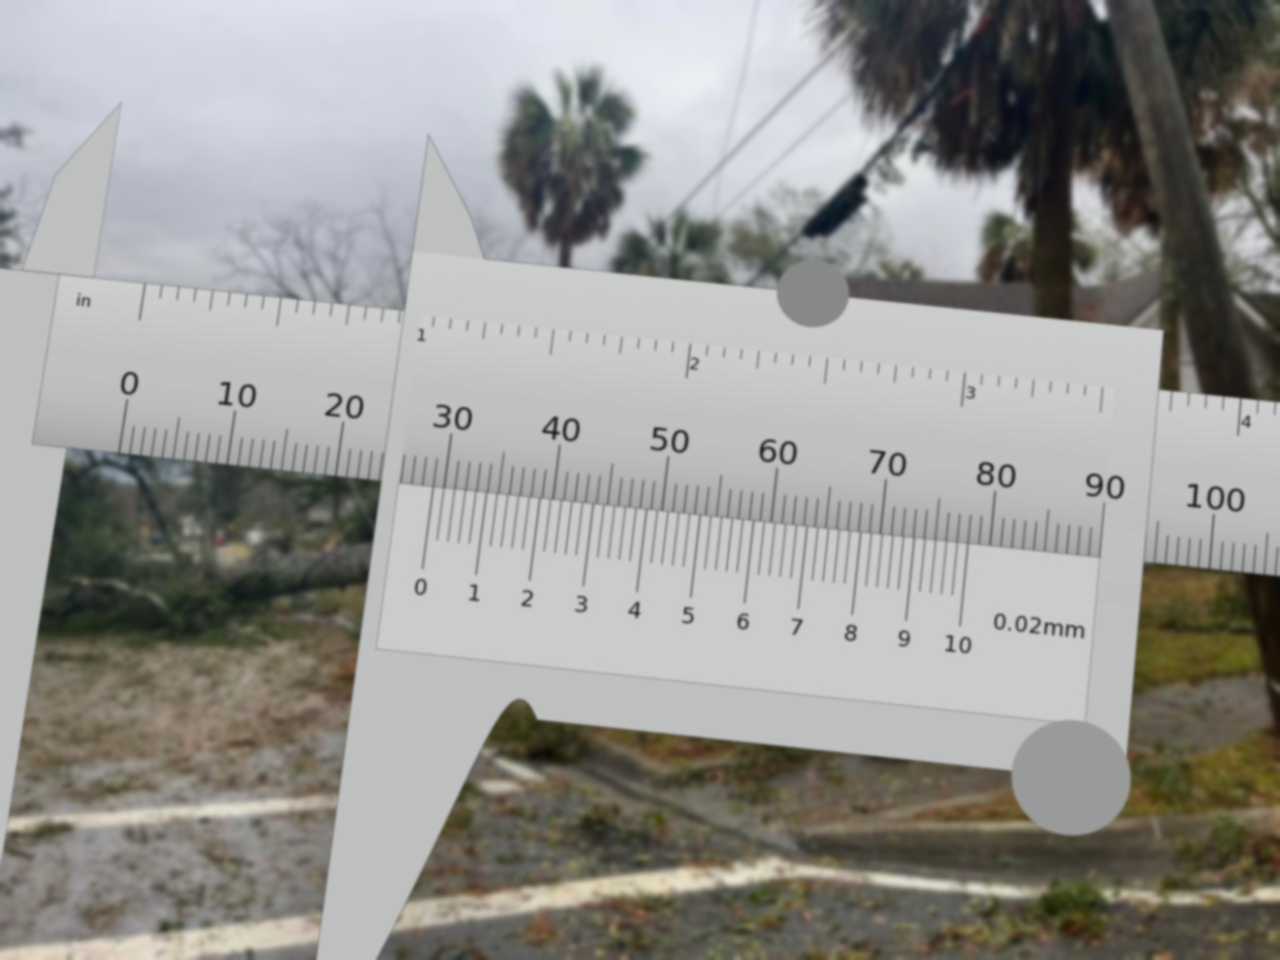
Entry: 29.0; mm
